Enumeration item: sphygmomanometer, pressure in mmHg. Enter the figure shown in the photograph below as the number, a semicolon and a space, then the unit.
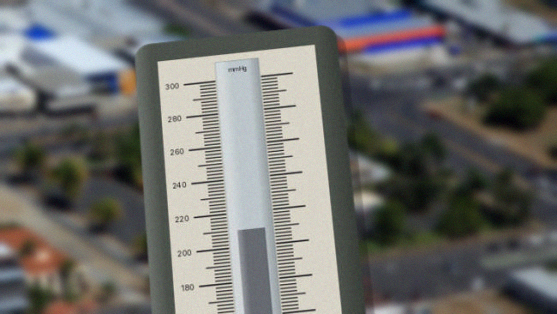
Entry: 210; mmHg
